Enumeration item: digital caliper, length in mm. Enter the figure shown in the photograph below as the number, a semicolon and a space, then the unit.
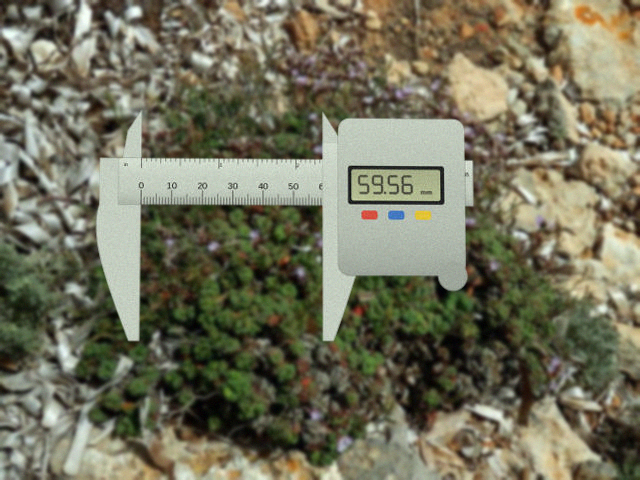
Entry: 59.56; mm
